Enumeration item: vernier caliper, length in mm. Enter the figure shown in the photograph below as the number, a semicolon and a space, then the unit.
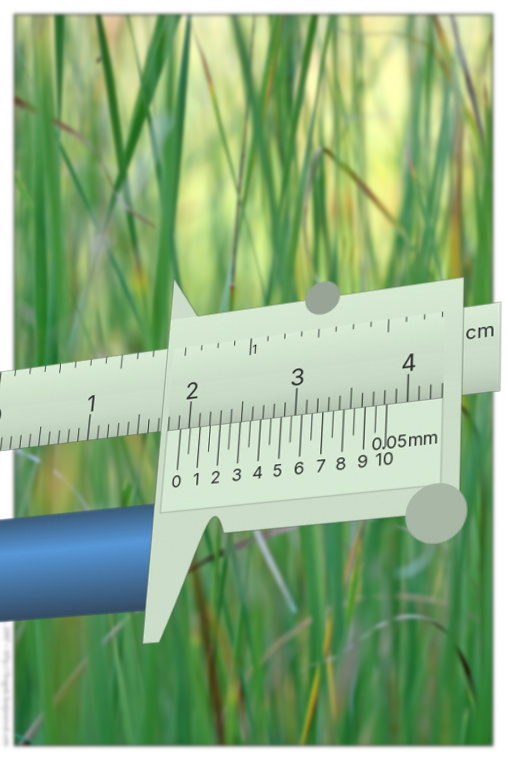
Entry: 19.2; mm
